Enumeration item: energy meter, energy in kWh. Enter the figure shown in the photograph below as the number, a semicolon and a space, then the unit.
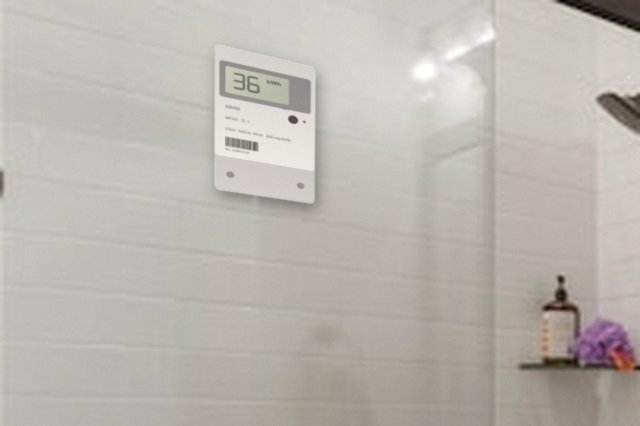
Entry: 36; kWh
